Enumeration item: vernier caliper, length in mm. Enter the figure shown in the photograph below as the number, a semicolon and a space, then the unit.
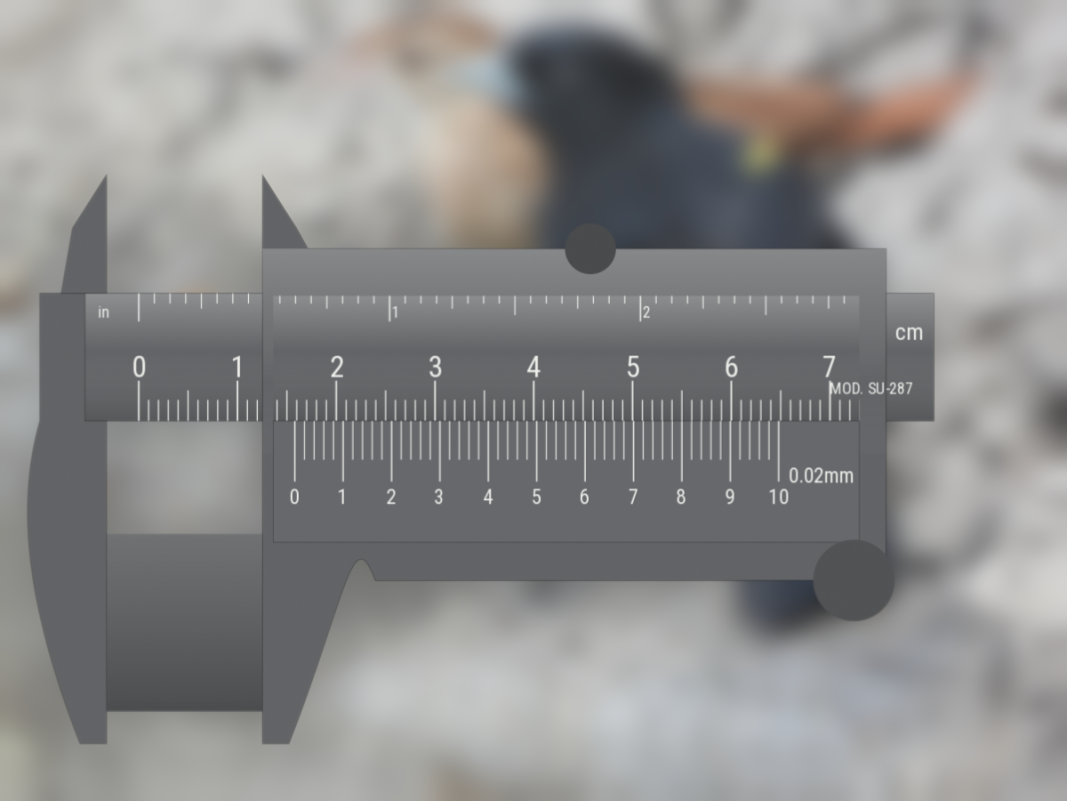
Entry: 15.8; mm
